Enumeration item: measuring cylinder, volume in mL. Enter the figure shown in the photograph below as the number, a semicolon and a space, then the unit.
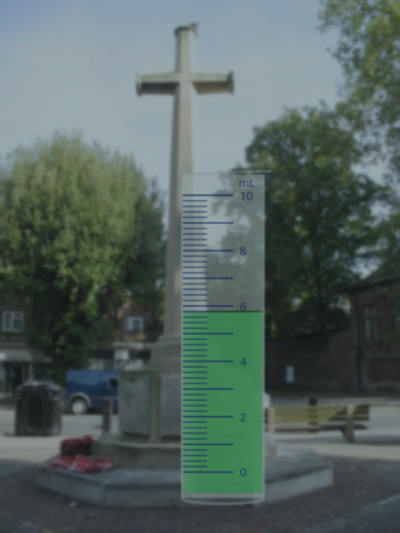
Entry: 5.8; mL
